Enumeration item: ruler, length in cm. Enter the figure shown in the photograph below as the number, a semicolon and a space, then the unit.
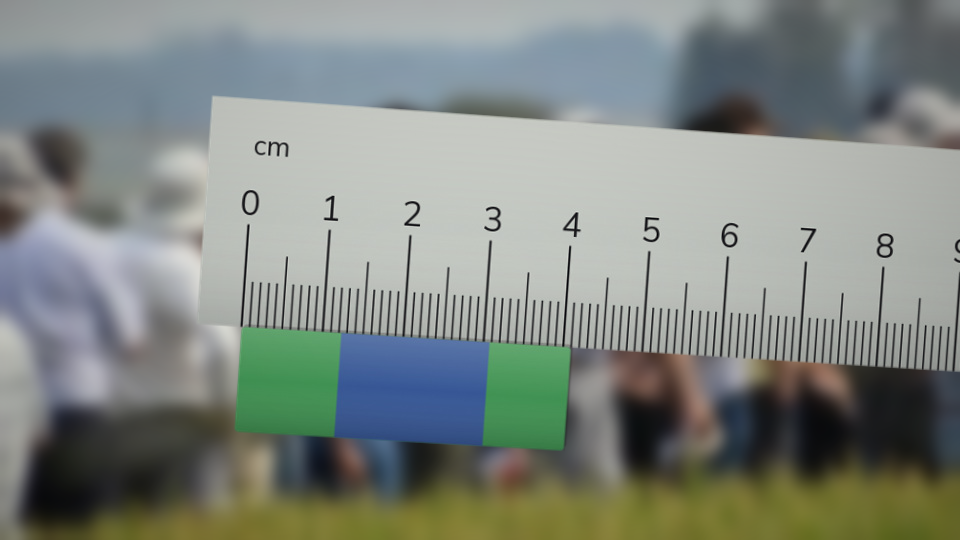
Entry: 4.1; cm
